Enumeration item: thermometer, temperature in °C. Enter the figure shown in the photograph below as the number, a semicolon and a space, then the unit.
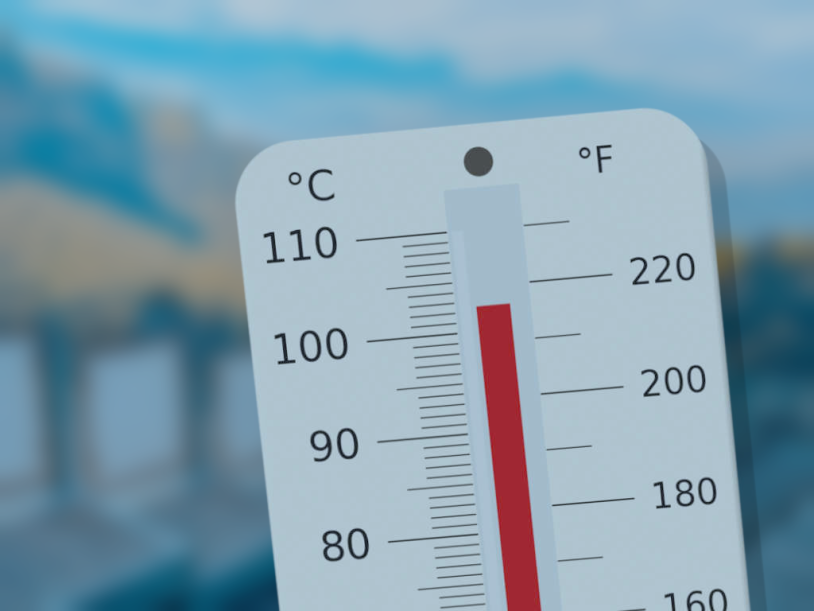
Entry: 102.5; °C
